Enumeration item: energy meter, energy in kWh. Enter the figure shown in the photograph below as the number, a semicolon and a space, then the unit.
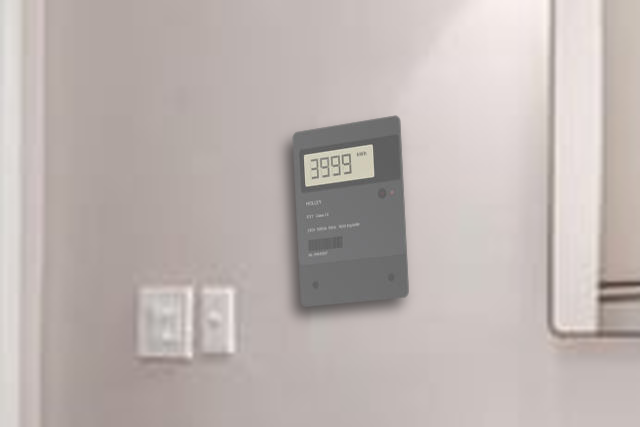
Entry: 3999; kWh
